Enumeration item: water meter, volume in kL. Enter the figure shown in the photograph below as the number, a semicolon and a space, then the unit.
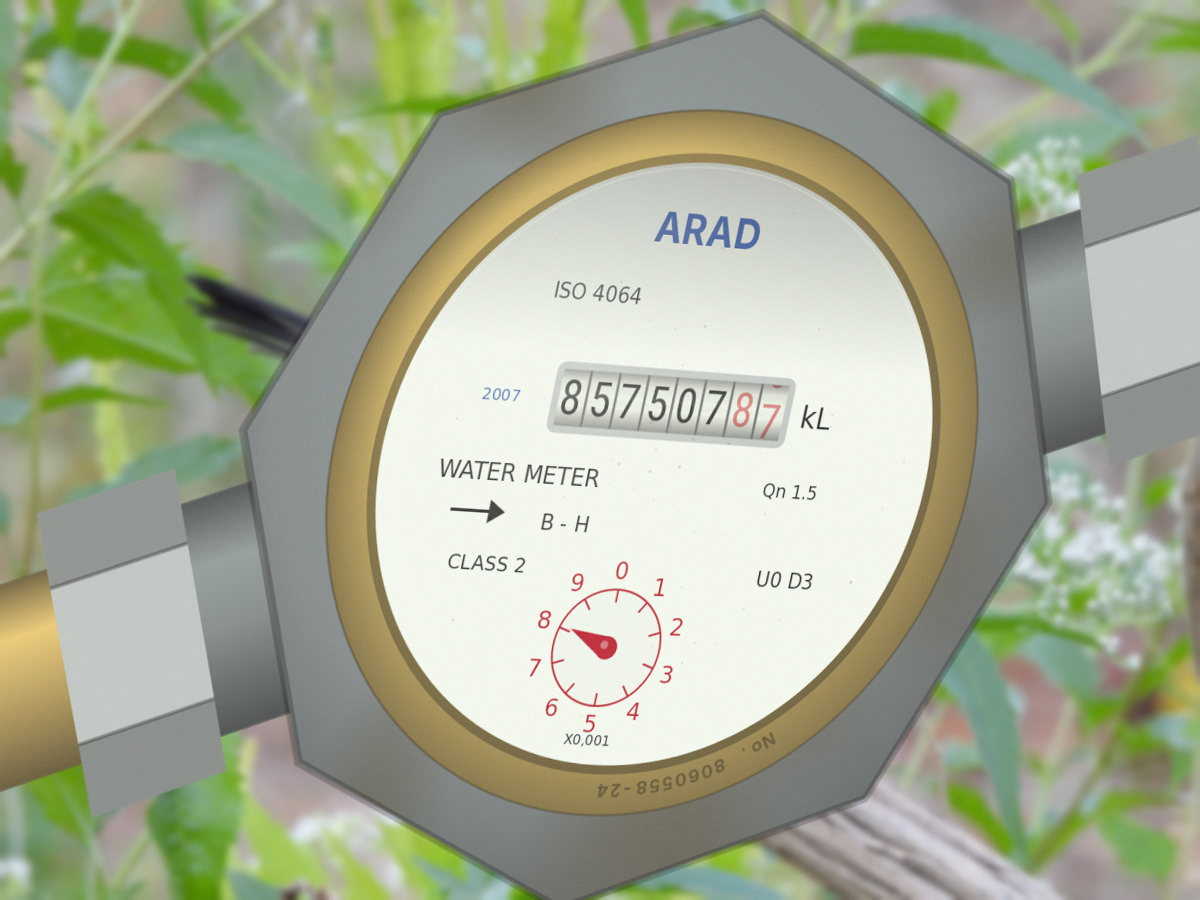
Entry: 857507.868; kL
